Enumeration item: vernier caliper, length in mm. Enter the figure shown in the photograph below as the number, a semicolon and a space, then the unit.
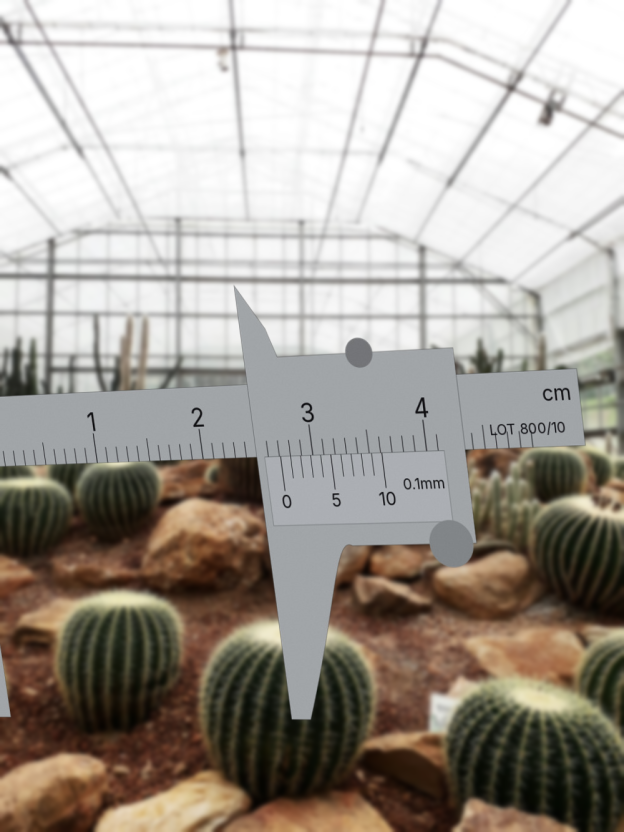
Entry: 27.1; mm
